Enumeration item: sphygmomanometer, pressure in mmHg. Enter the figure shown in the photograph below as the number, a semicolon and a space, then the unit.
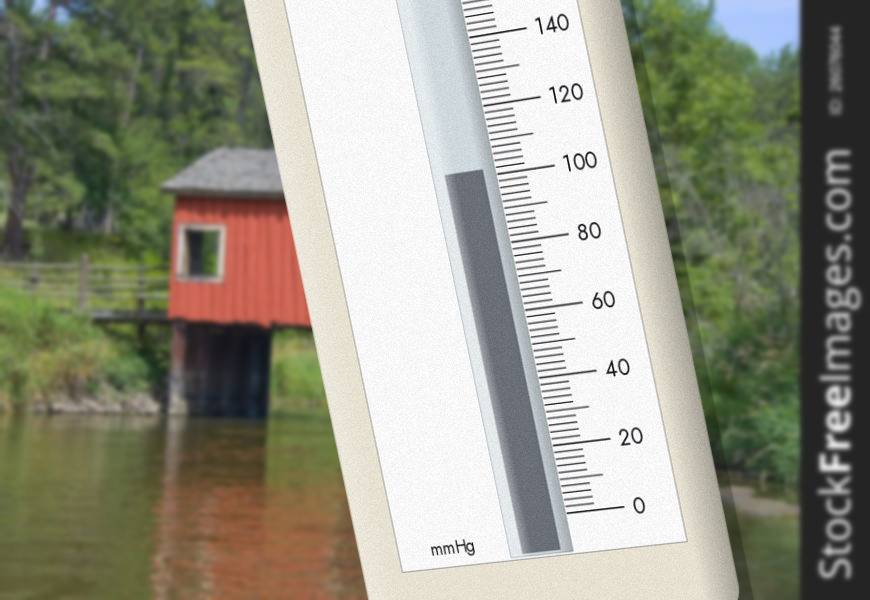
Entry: 102; mmHg
